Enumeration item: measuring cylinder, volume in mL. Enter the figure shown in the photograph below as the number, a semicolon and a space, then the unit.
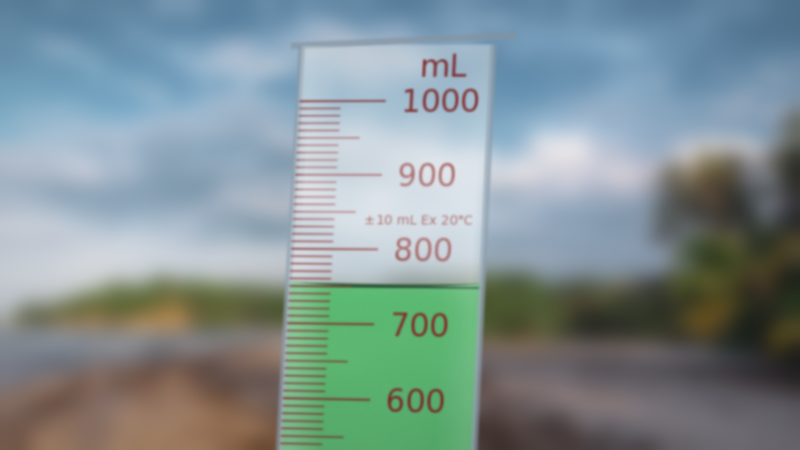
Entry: 750; mL
